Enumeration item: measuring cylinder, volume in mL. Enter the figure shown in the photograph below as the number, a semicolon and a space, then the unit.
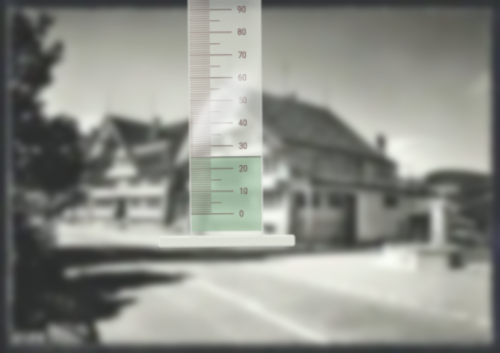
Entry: 25; mL
